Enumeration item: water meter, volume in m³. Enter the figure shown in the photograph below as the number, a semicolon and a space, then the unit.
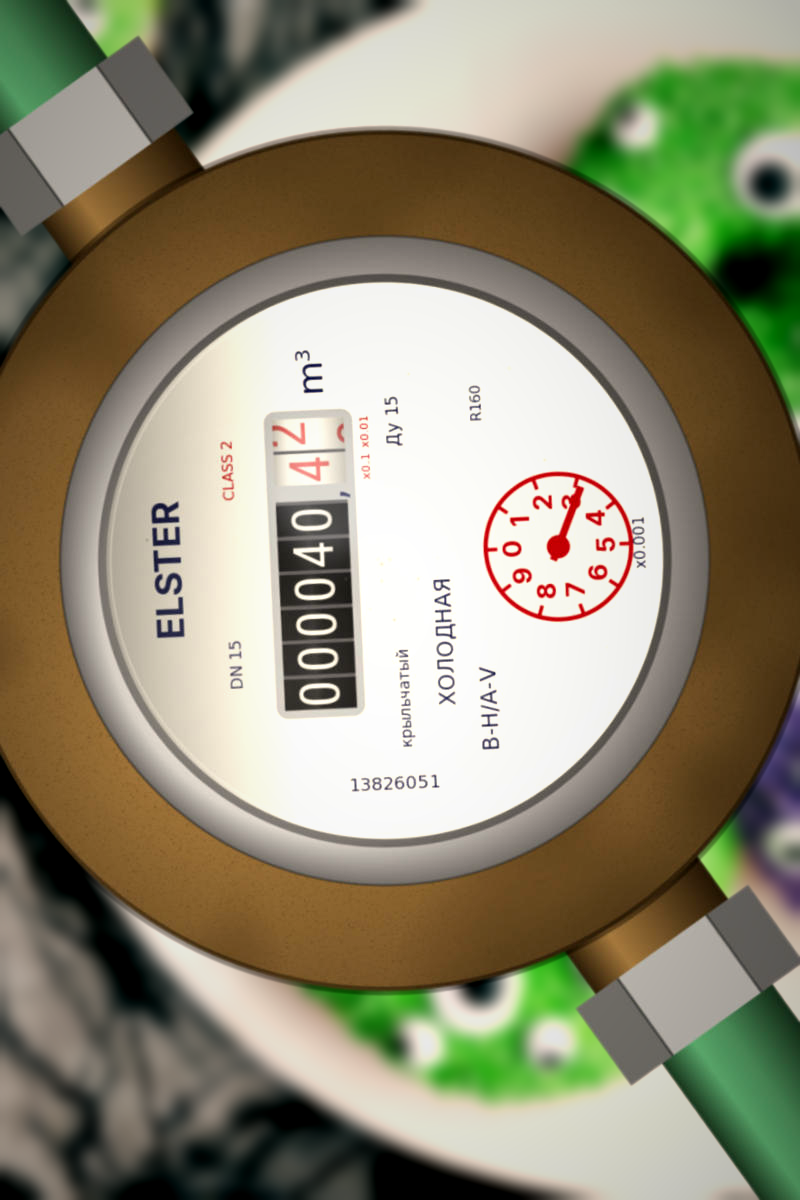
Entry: 40.423; m³
